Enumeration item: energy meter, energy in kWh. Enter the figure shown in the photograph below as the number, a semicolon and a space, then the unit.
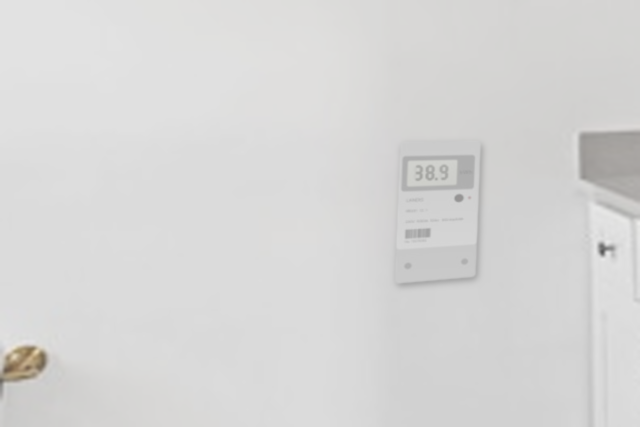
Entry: 38.9; kWh
